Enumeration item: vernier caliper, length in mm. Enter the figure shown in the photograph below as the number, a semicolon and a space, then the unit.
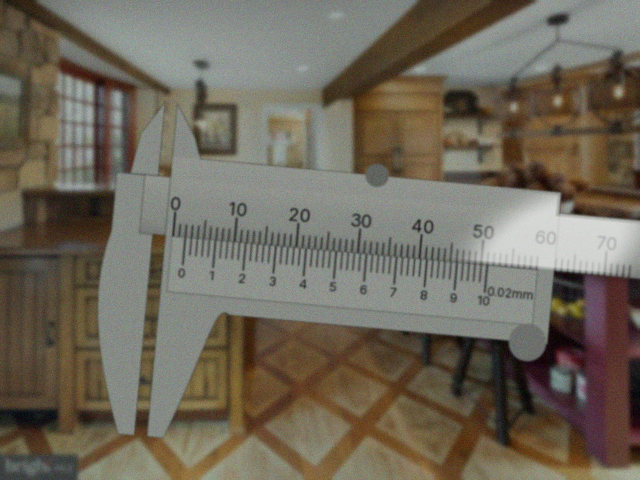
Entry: 2.0; mm
